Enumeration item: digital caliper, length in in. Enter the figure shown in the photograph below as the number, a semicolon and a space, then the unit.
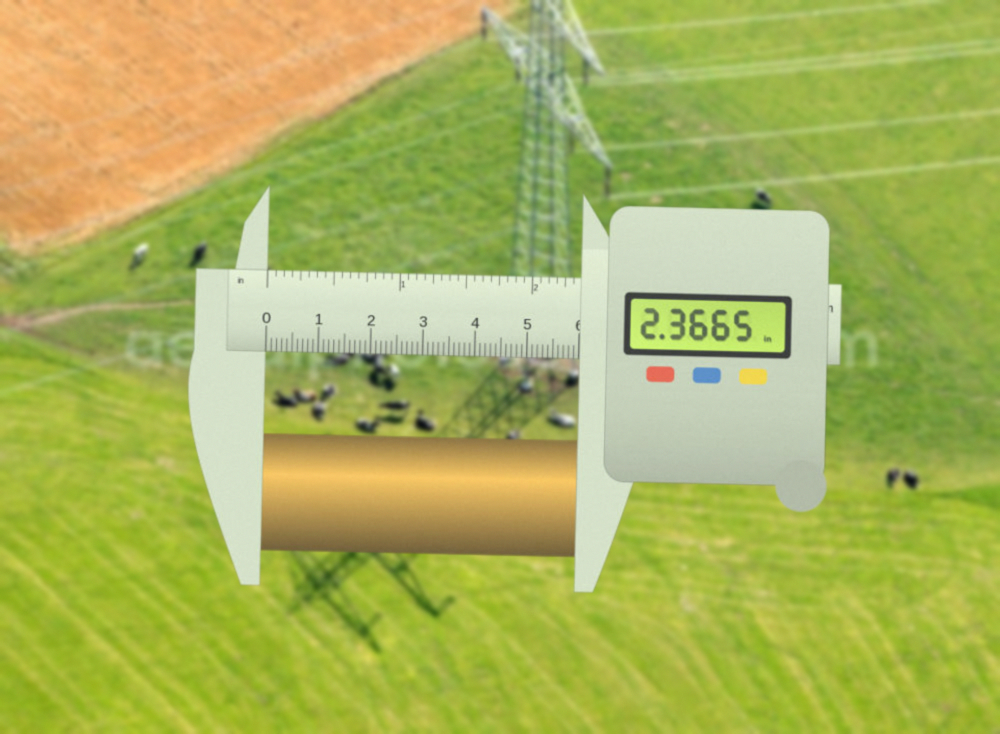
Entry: 2.3665; in
